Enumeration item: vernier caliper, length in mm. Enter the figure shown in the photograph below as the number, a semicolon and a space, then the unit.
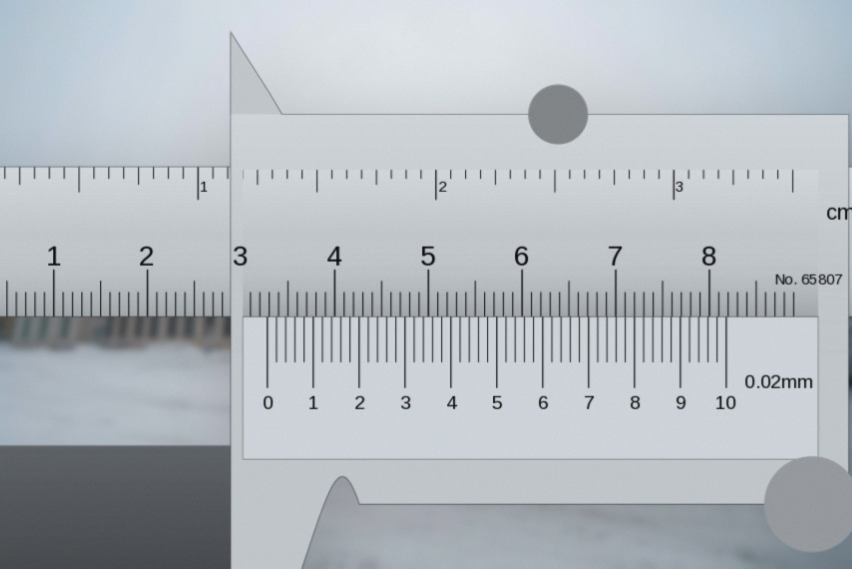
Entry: 32.8; mm
